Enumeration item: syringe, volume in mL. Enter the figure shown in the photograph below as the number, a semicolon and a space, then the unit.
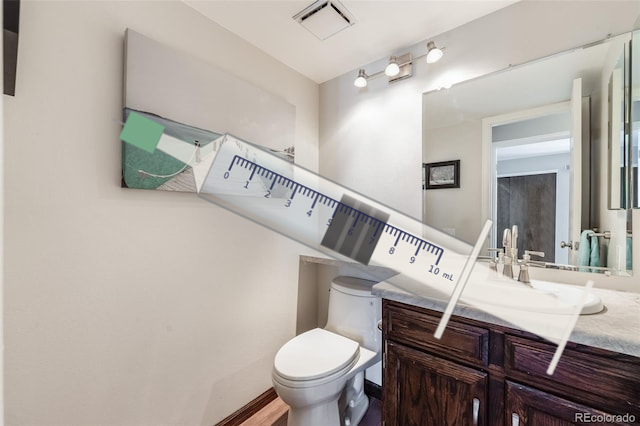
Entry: 5; mL
